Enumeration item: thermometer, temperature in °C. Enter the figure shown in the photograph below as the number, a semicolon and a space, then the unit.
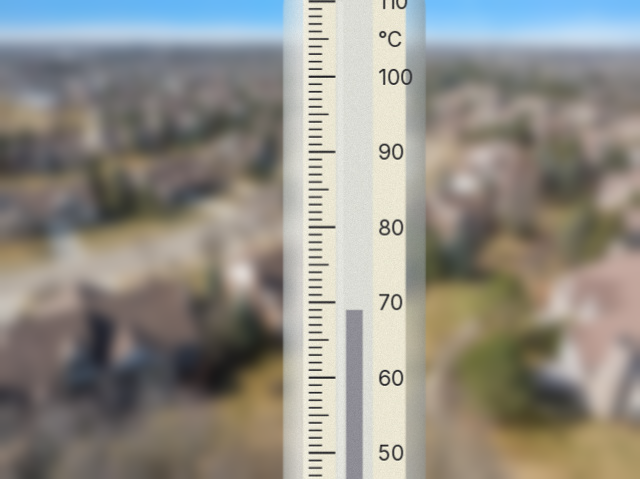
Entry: 69; °C
